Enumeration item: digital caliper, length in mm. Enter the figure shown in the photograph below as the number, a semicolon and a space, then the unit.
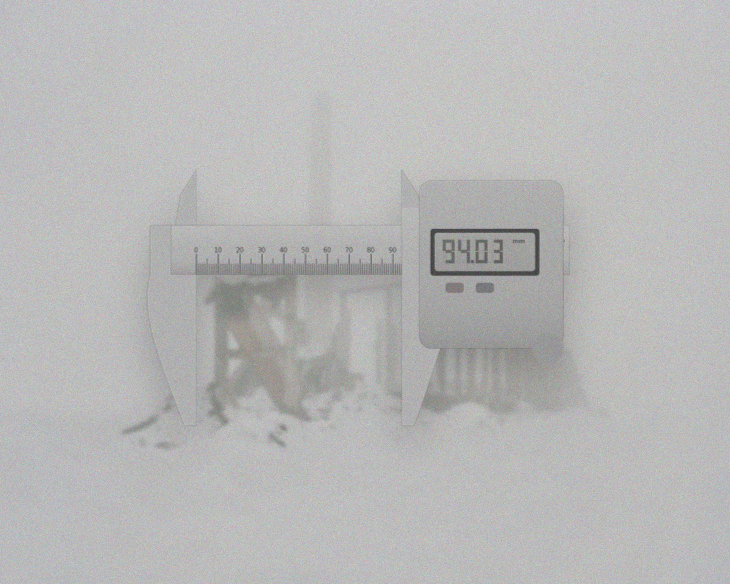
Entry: 94.03; mm
